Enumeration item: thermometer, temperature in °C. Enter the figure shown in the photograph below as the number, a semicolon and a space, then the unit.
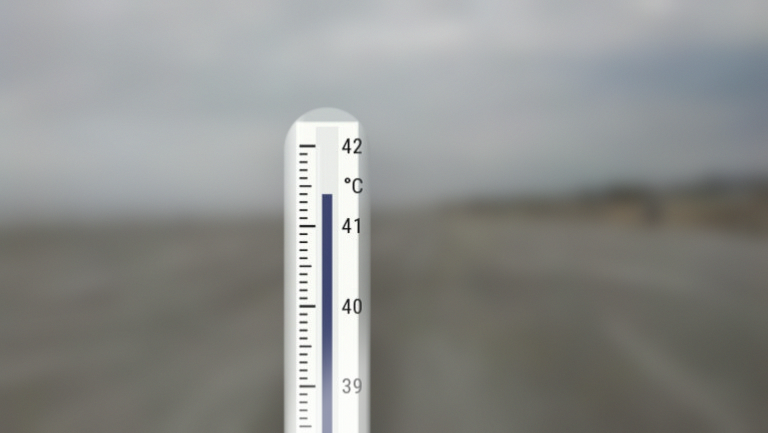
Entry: 41.4; °C
